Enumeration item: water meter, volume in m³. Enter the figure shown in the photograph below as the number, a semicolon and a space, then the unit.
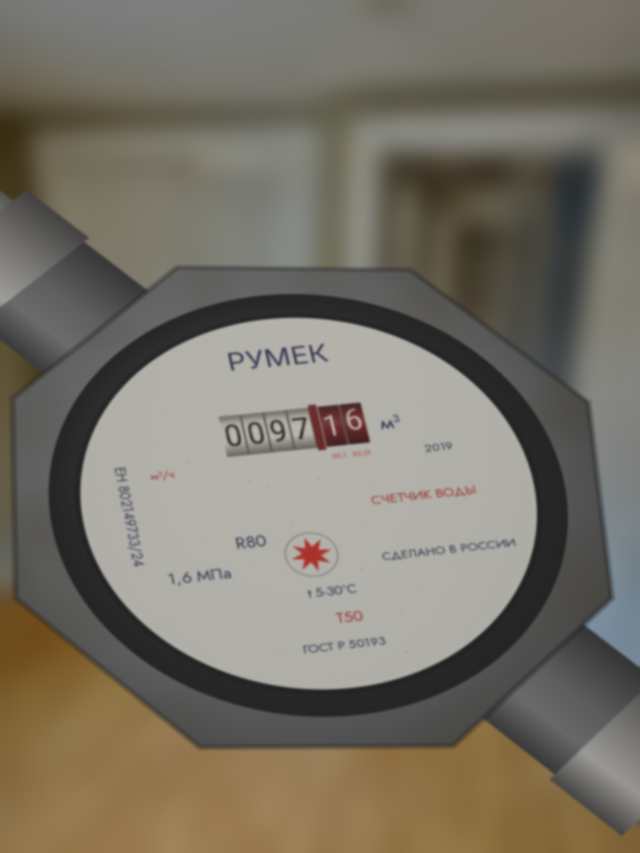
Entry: 97.16; m³
